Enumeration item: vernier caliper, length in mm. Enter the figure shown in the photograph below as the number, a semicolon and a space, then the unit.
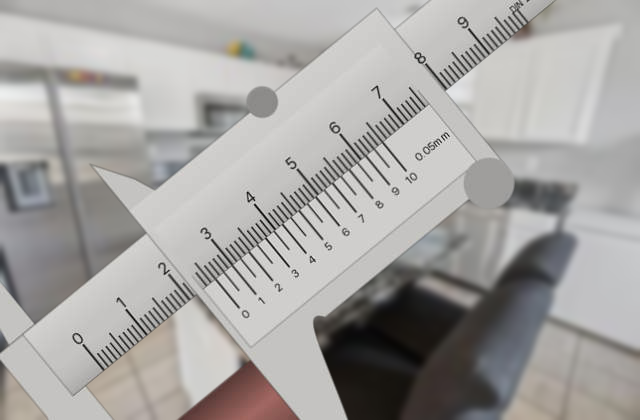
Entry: 26.0; mm
